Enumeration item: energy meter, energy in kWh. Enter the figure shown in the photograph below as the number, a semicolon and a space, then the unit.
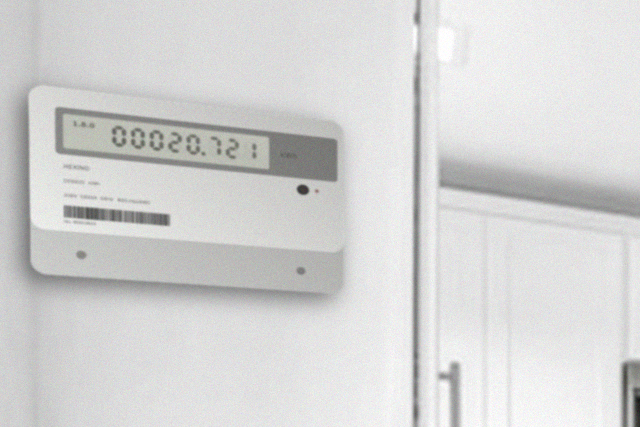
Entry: 20.721; kWh
